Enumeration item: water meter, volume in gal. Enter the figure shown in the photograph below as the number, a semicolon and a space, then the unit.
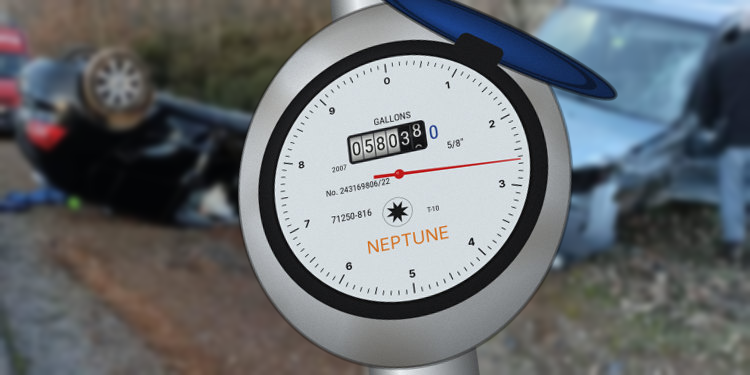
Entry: 580382.6; gal
